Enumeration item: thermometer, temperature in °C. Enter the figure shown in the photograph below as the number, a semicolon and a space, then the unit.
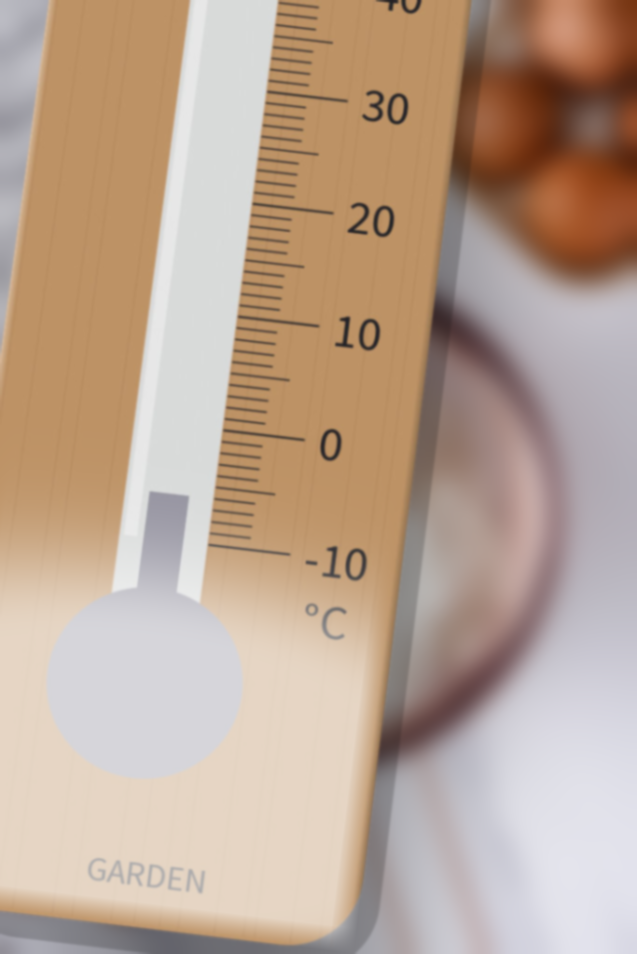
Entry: -6; °C
